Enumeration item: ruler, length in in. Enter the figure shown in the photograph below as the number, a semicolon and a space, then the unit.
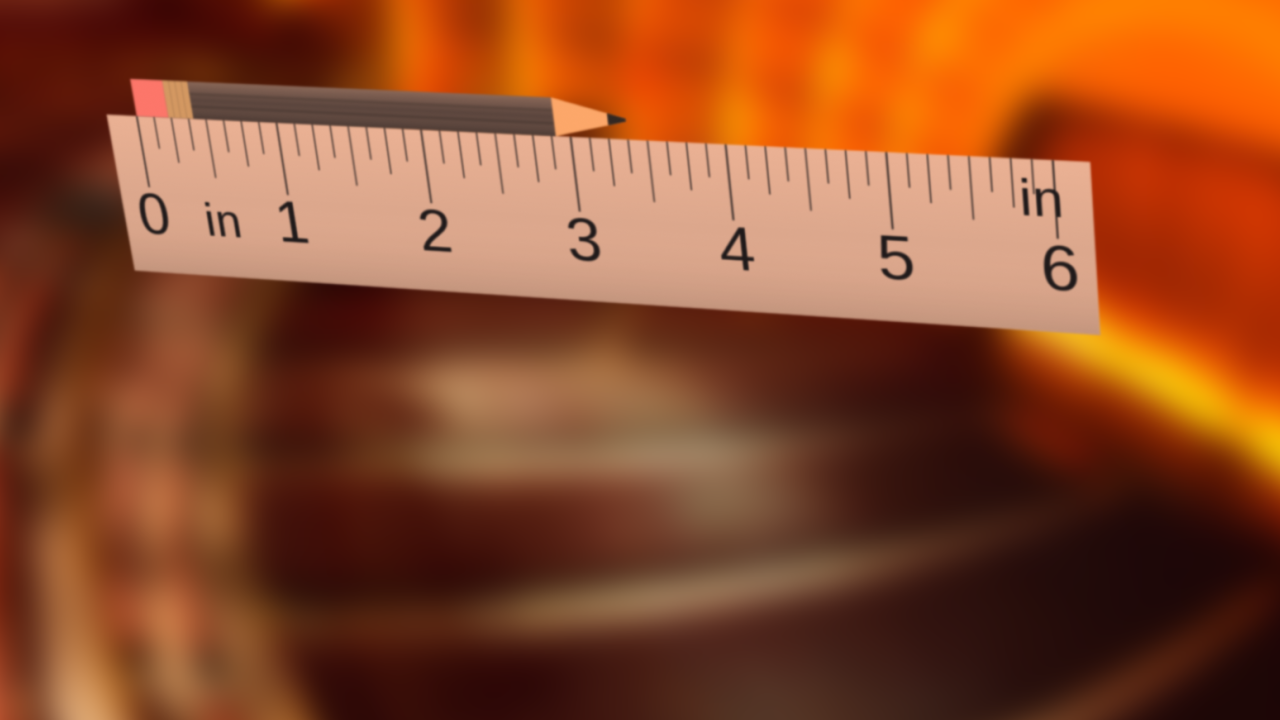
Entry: 3.375; in
